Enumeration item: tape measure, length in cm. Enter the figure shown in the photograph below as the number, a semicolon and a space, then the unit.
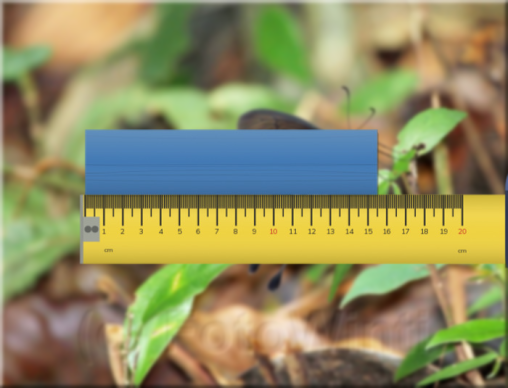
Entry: 15.5; cm
